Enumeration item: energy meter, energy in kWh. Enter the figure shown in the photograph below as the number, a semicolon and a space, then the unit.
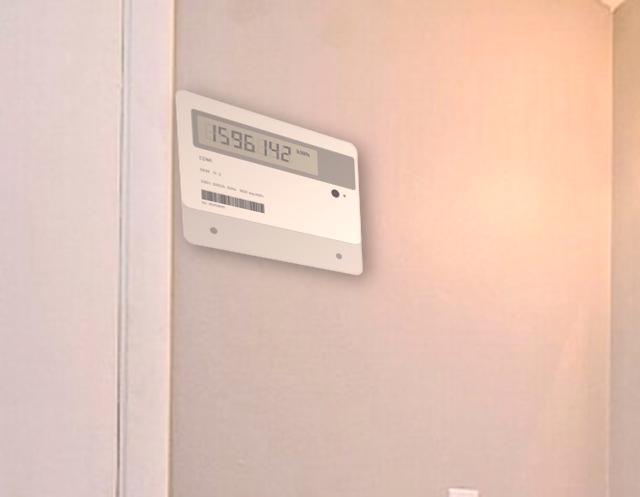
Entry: 1596142; kWh
